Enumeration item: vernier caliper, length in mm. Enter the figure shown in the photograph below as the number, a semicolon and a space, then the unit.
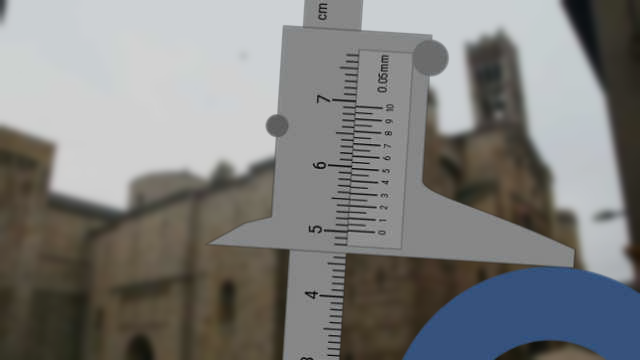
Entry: 50.2; mm
